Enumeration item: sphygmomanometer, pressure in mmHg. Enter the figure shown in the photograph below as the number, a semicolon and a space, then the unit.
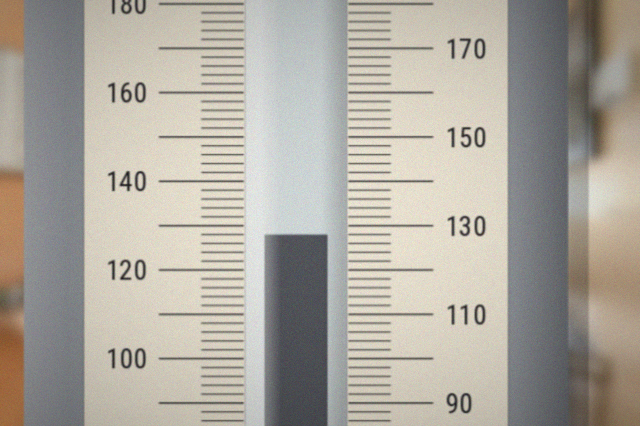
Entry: 128; mmHg
